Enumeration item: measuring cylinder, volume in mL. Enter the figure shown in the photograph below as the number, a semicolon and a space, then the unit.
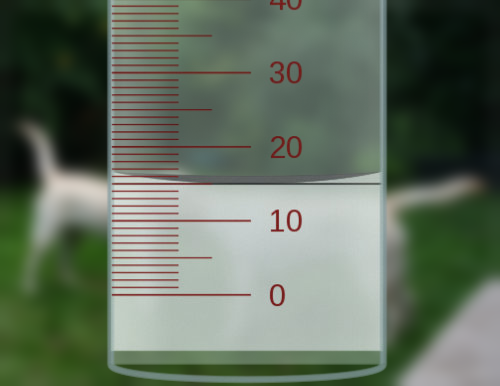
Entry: 15; mL
